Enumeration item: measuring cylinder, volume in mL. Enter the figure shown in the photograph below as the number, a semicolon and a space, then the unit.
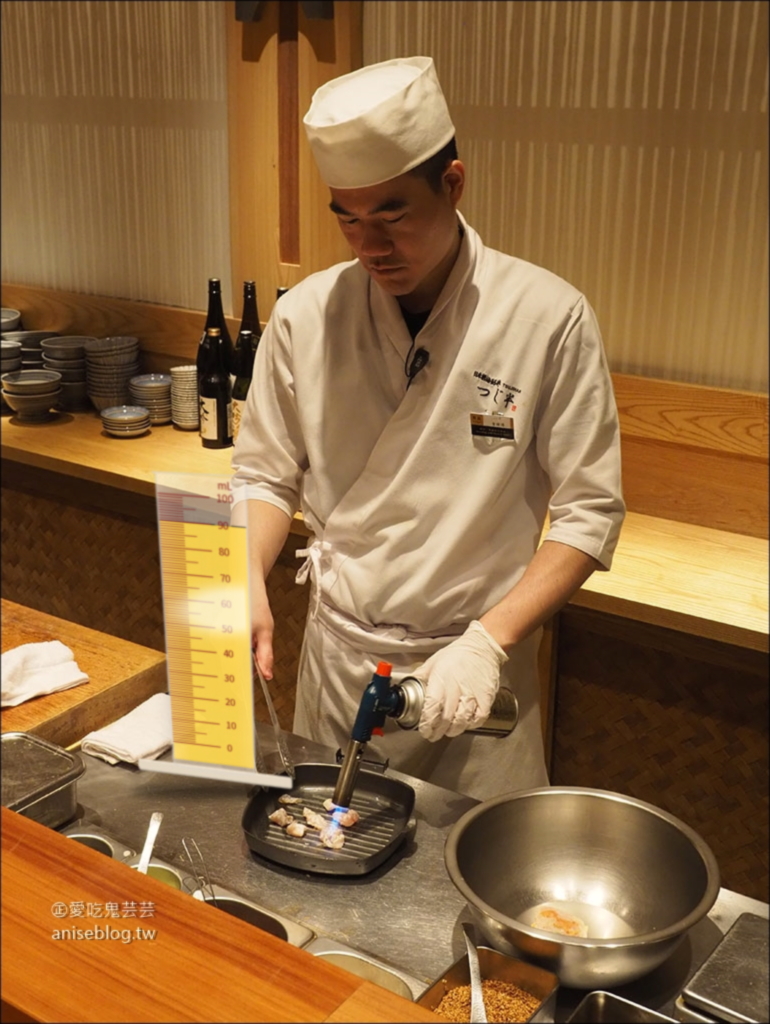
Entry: 90; mL
